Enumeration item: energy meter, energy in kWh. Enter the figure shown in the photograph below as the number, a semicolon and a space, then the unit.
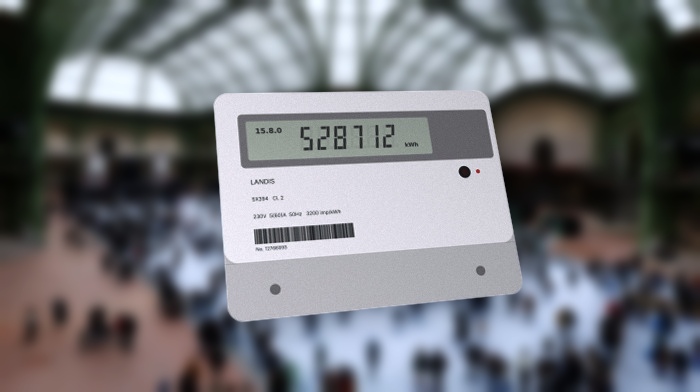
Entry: 528712; kWh
